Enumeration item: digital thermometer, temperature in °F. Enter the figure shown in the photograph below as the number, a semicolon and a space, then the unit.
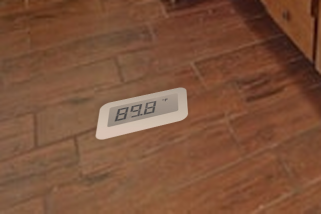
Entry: 89.8; °F
